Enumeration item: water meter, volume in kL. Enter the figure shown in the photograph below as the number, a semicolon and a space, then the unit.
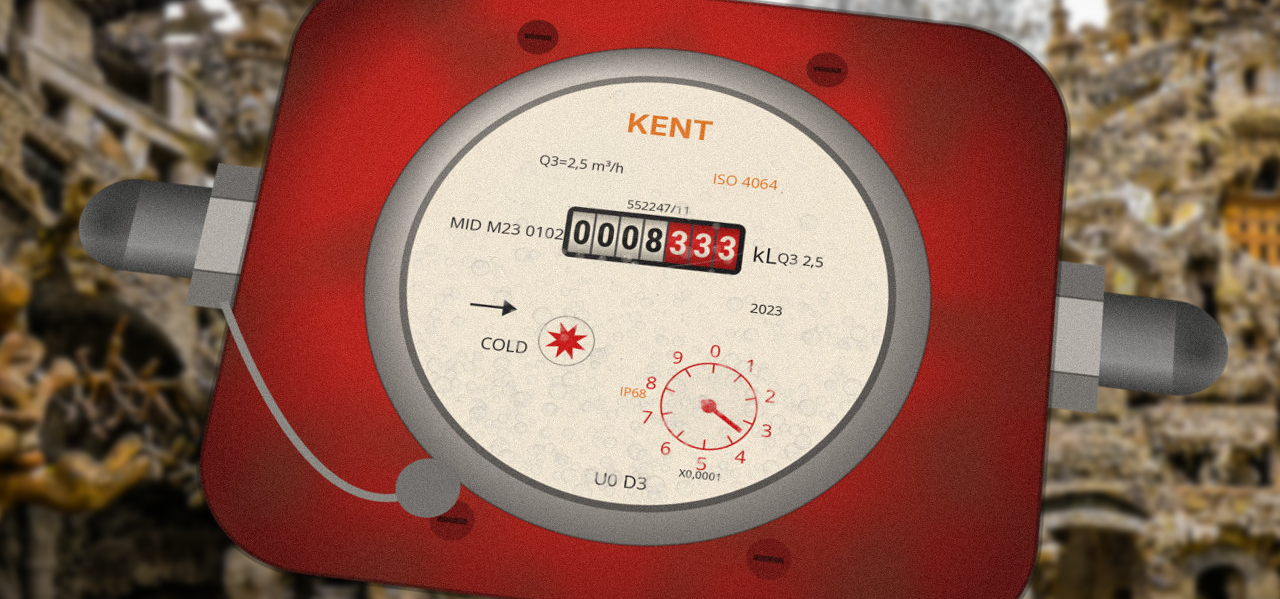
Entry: 8.3333; kL
